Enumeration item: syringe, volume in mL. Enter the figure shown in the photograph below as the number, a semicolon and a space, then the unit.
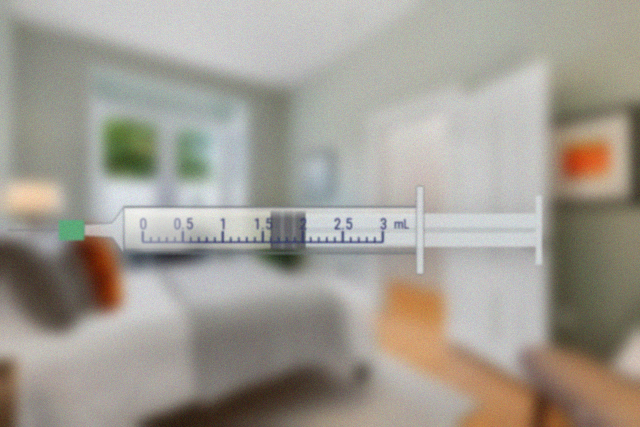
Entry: 1.6; mL
